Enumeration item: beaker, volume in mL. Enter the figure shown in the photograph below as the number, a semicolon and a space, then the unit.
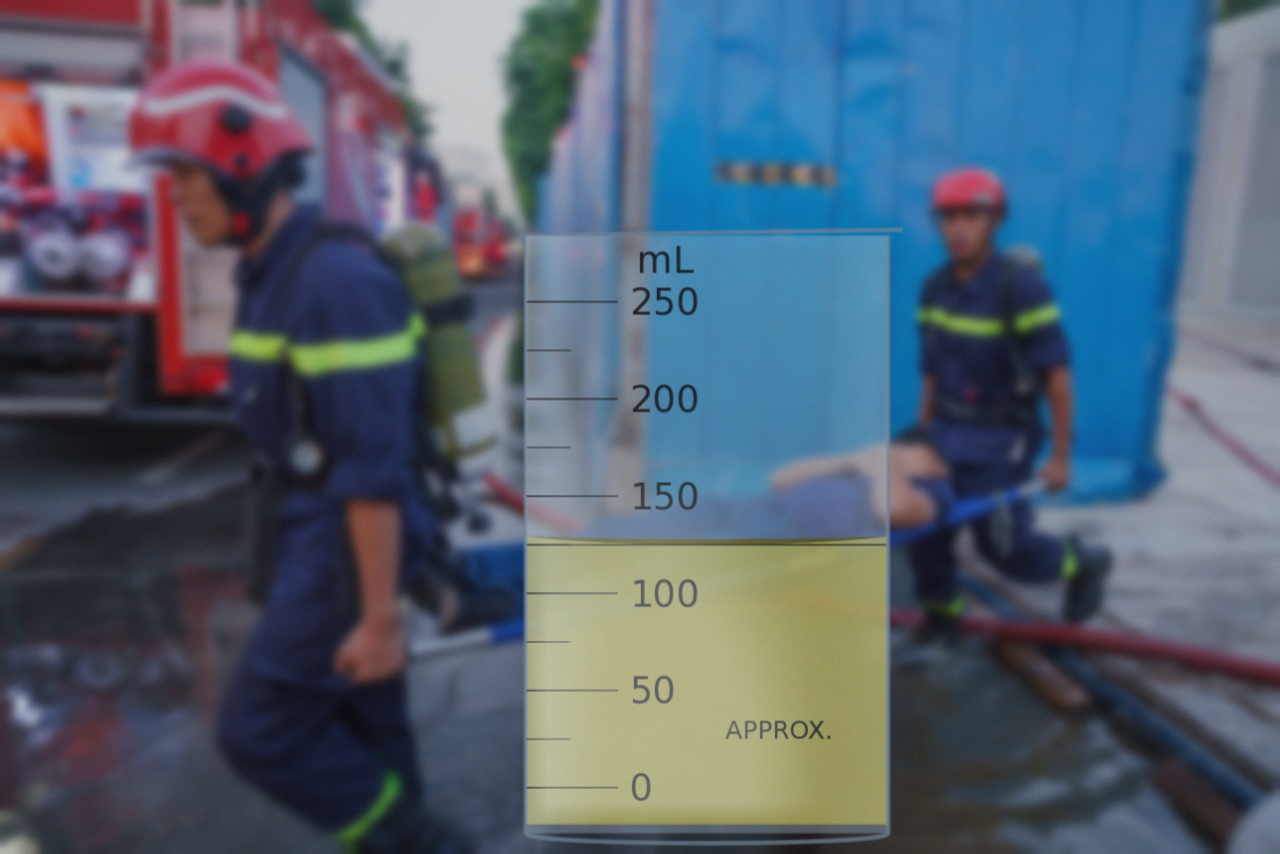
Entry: 125; mL
